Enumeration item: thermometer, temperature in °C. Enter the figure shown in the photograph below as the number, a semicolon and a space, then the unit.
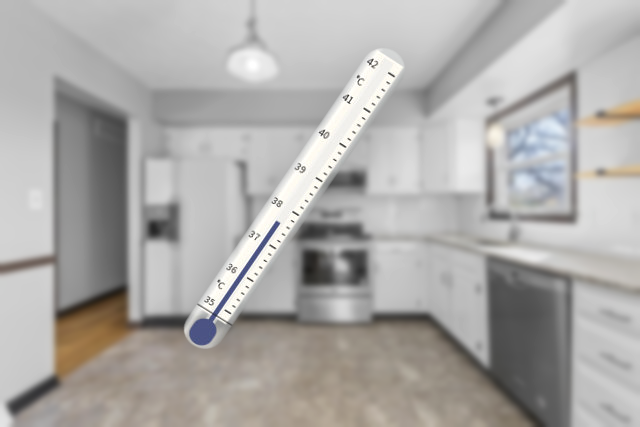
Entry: 37.6; °C
